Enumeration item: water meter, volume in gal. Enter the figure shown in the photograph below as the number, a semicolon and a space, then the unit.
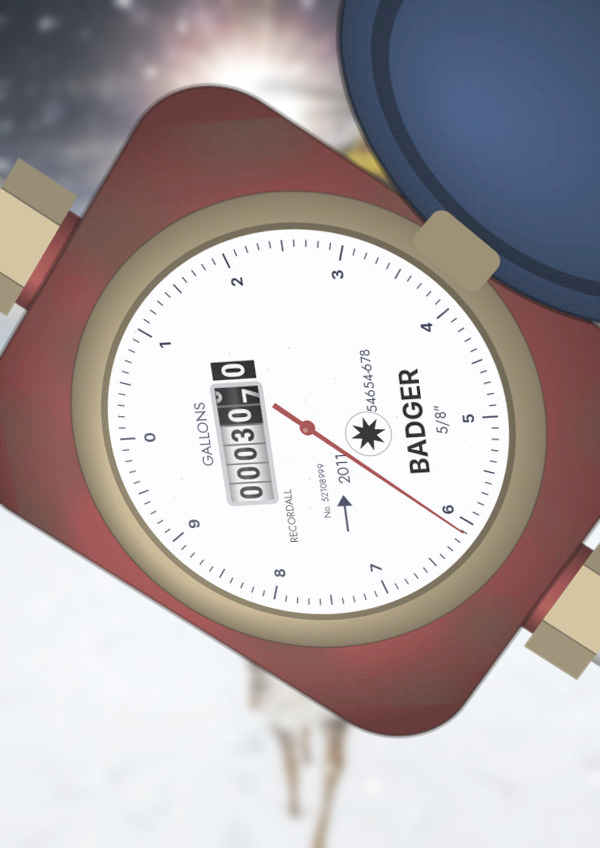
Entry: 3066.1; gal
